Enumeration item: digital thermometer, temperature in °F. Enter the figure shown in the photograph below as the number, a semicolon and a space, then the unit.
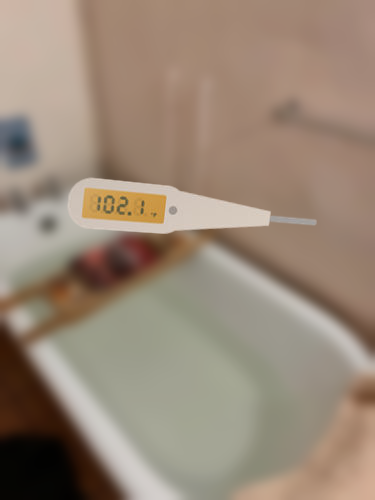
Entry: 102.1; °F
